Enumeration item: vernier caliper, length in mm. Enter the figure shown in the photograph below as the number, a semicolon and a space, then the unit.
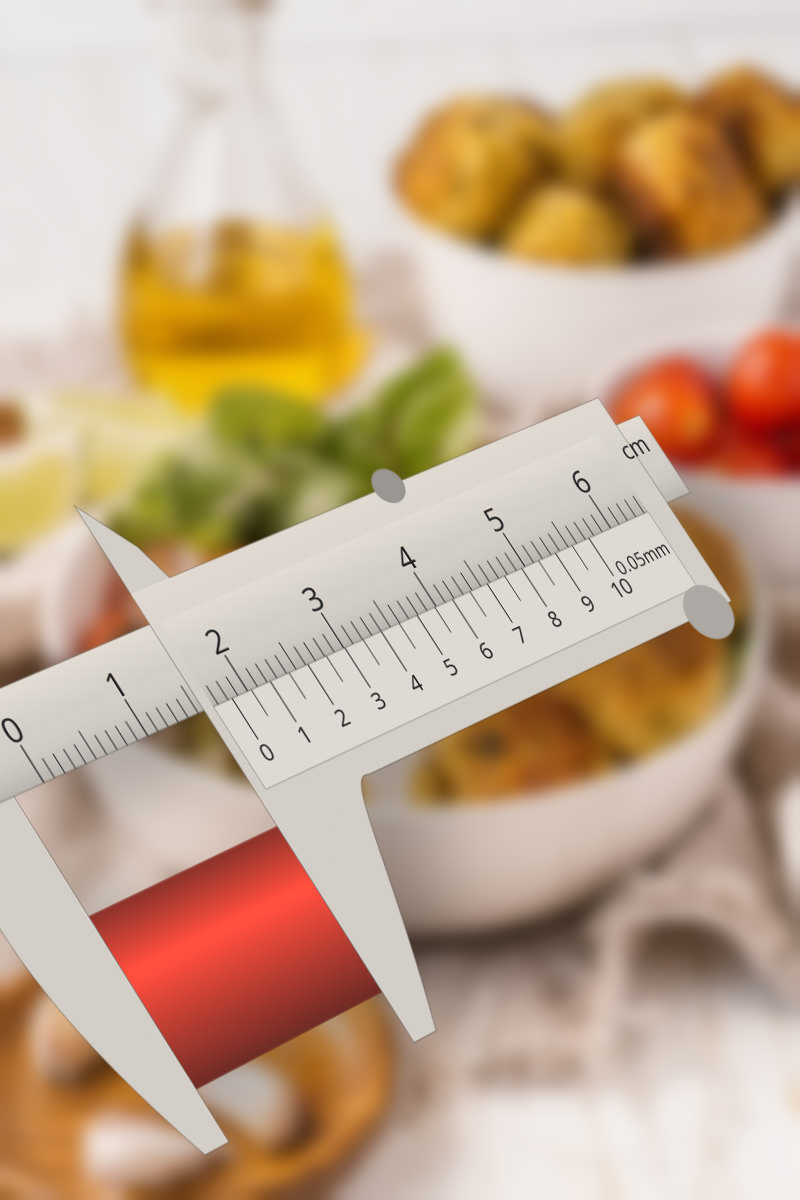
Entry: 18.4; mm
